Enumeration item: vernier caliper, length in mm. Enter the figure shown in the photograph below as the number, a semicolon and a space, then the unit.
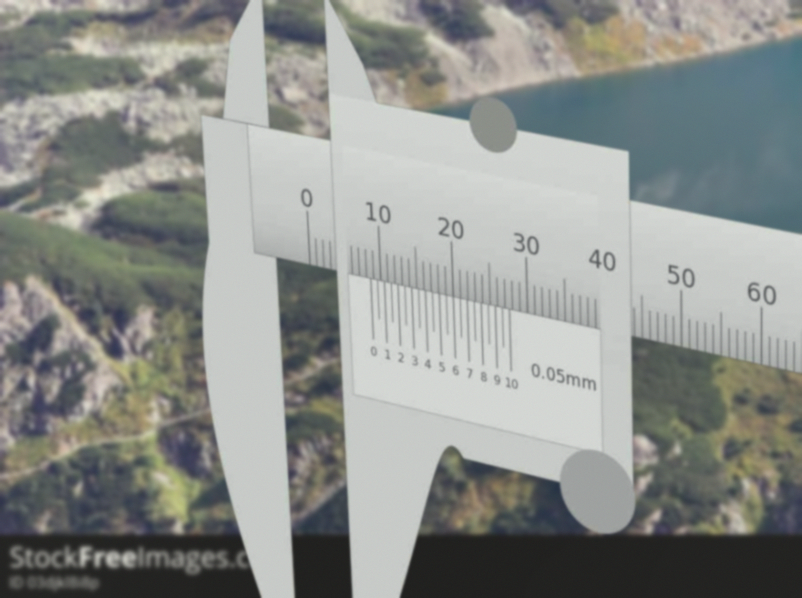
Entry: 8.6; mm
